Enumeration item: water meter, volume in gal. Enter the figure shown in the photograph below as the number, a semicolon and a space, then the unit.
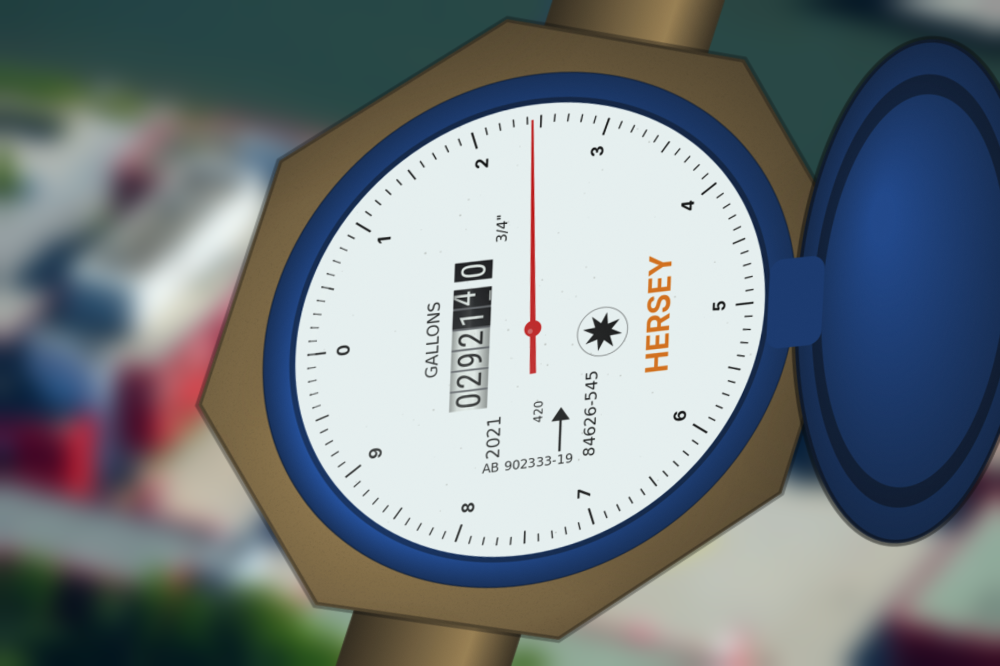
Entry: 292142.4; gal
